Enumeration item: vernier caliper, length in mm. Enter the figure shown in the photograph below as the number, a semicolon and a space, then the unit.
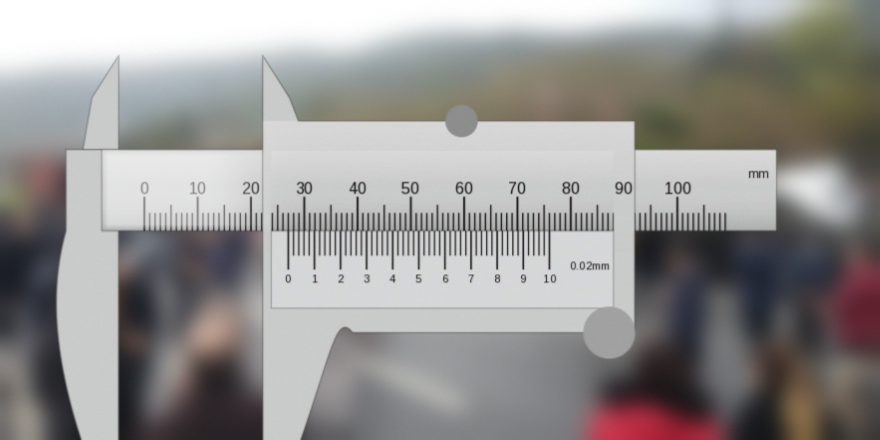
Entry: 27.0; mm
